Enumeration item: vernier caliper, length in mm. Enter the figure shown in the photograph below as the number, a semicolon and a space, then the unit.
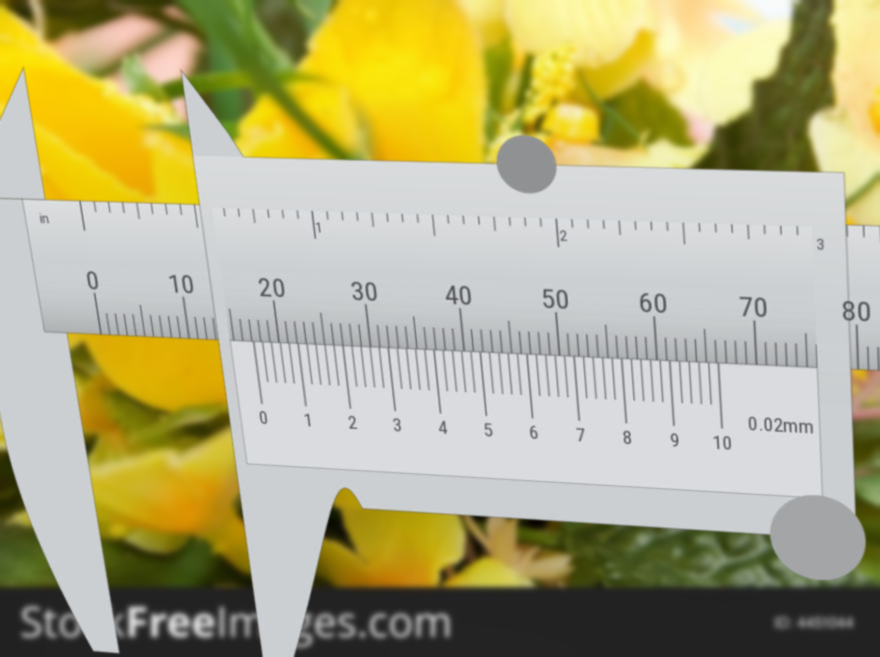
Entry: 17.2; mm
